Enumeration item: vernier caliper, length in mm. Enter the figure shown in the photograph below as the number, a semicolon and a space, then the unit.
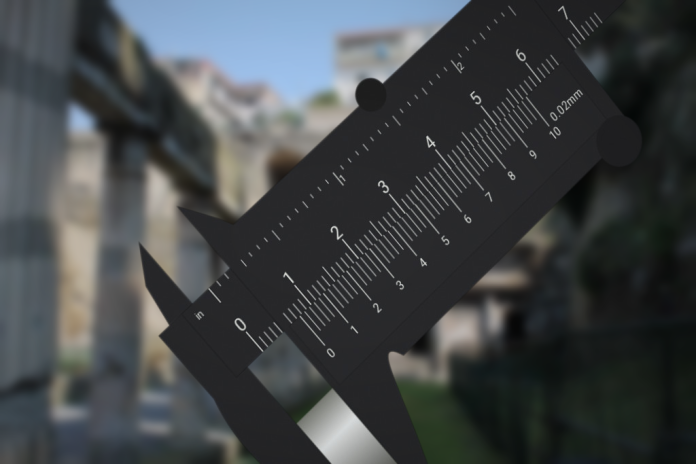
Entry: 7.6; mm
